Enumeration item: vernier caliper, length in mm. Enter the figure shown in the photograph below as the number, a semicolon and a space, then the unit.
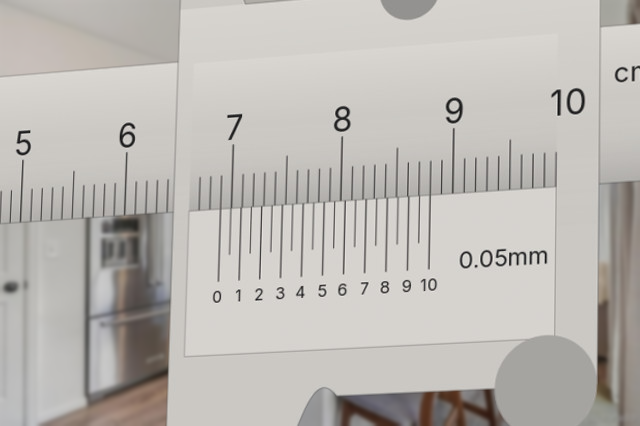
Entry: 69.0; mm
